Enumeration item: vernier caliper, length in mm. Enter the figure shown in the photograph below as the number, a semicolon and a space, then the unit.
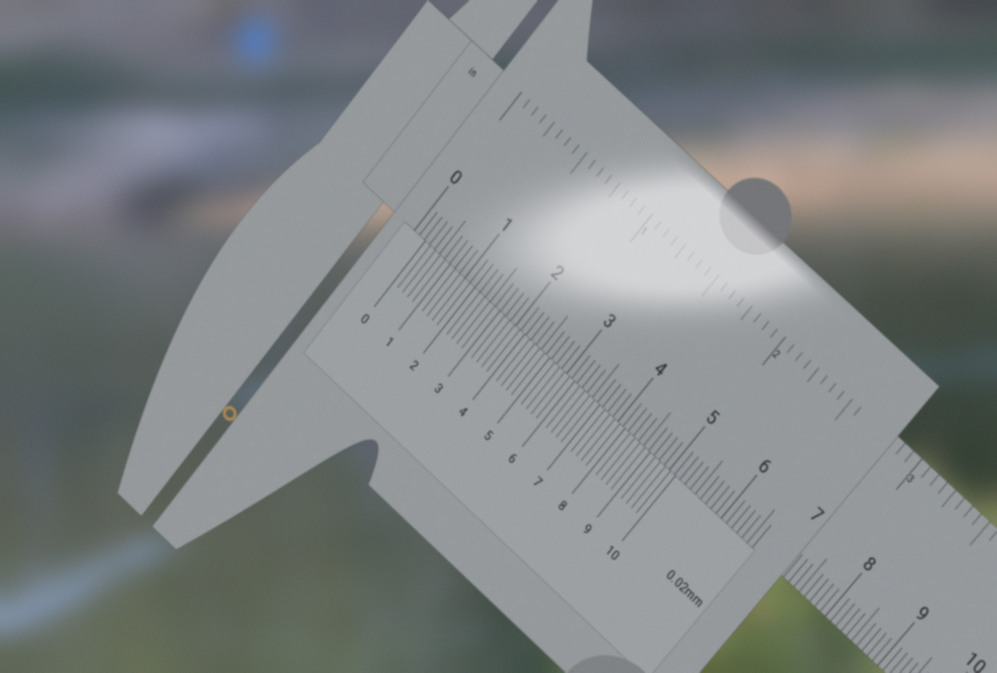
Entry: 2.2; mm
